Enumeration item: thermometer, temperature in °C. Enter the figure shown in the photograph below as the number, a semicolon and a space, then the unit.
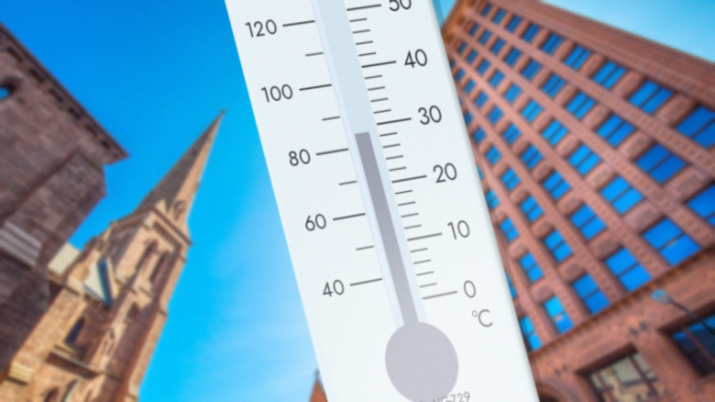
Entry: 29; °C
